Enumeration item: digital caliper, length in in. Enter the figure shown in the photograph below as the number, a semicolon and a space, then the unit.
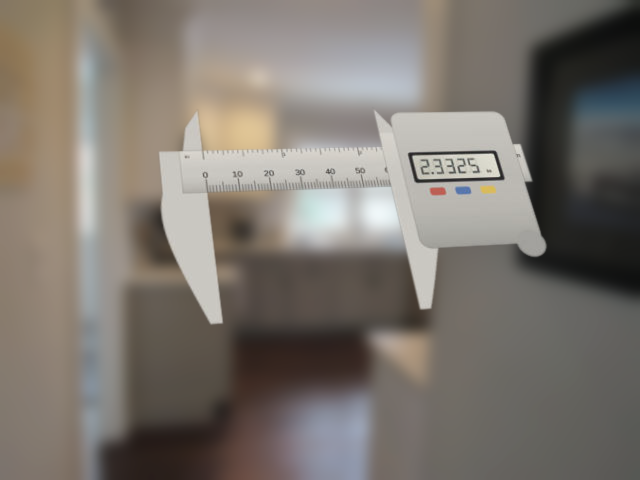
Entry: 2.3325; in
